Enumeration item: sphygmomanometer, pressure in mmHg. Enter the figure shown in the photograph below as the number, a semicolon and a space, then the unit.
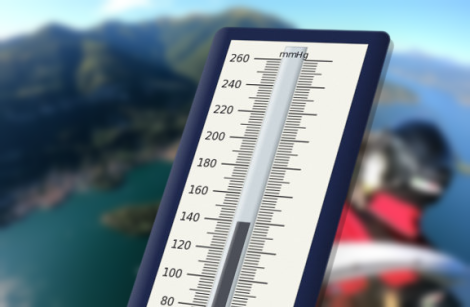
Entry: 140; mmHg
